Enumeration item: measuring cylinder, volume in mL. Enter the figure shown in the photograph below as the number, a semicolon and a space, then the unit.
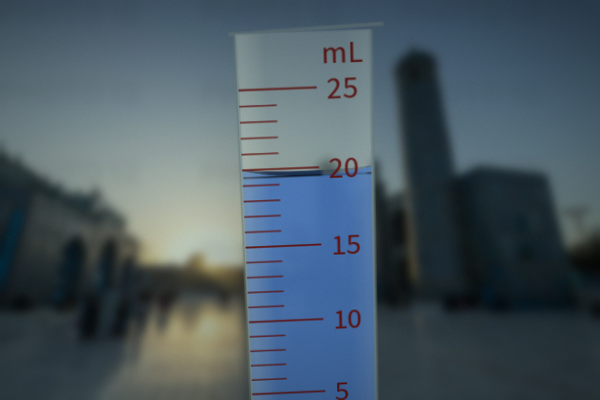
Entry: 19.5; mL
